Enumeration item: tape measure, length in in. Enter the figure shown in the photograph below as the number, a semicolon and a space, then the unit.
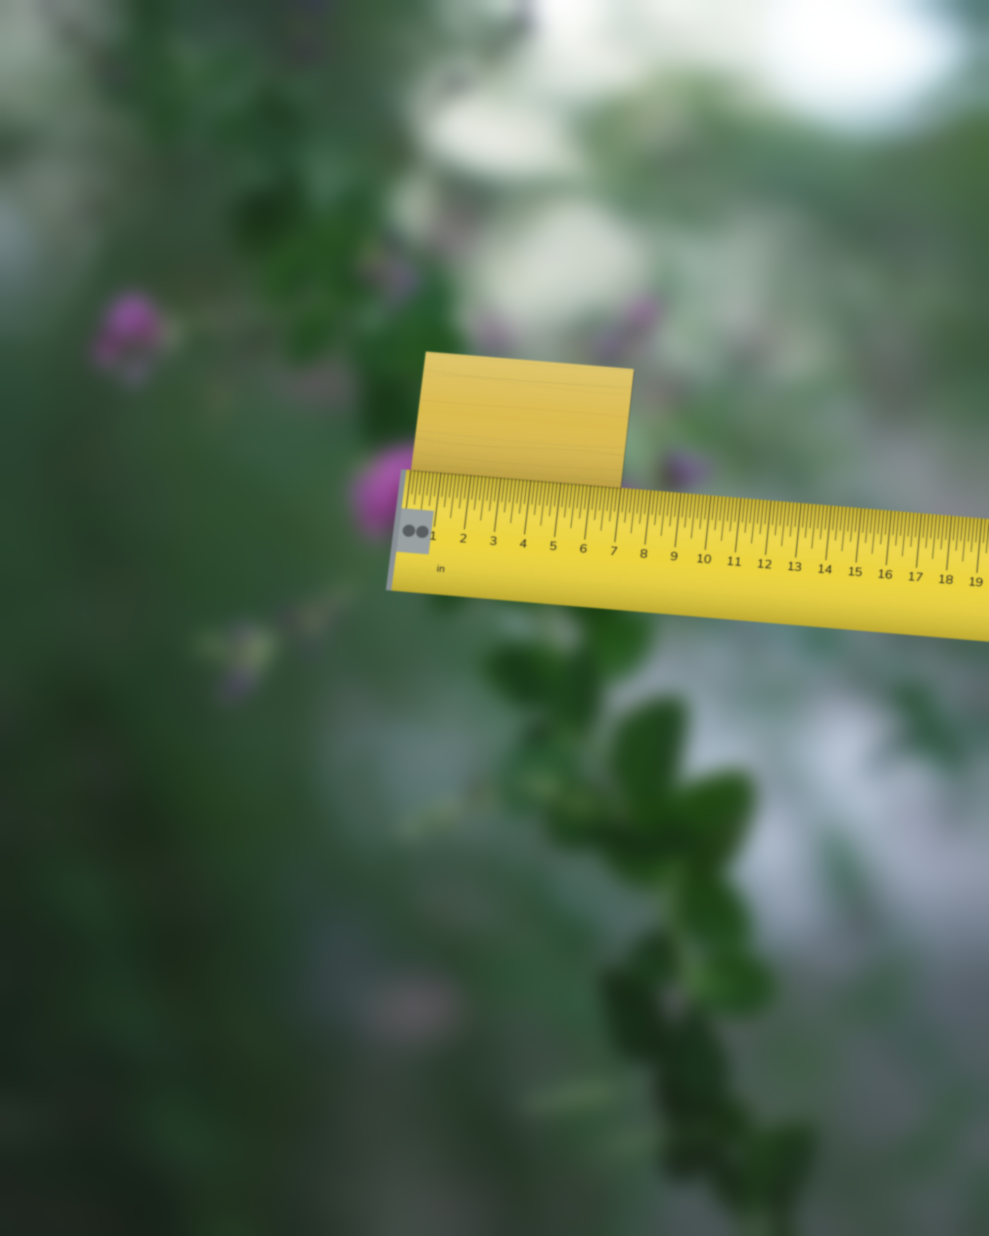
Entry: 7; in
